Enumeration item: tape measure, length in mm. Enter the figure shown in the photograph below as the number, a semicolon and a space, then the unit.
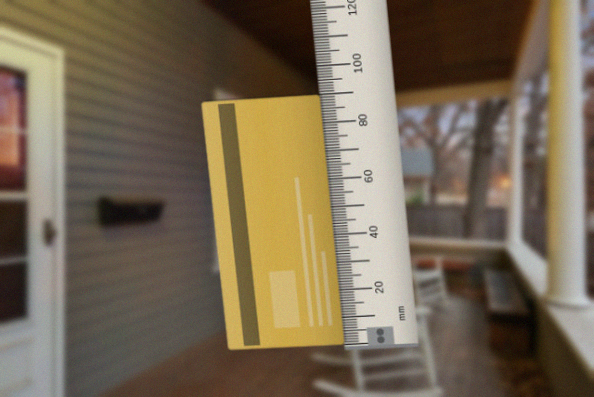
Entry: 90; mm
